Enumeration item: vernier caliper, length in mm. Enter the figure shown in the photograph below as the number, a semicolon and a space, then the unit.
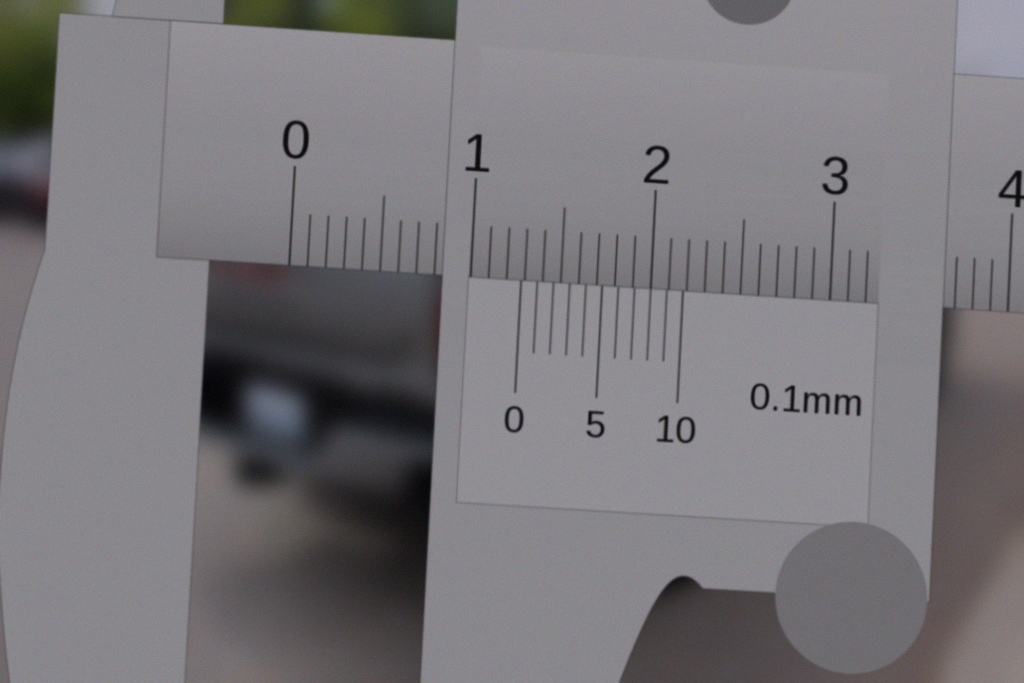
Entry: 12.8; mm
